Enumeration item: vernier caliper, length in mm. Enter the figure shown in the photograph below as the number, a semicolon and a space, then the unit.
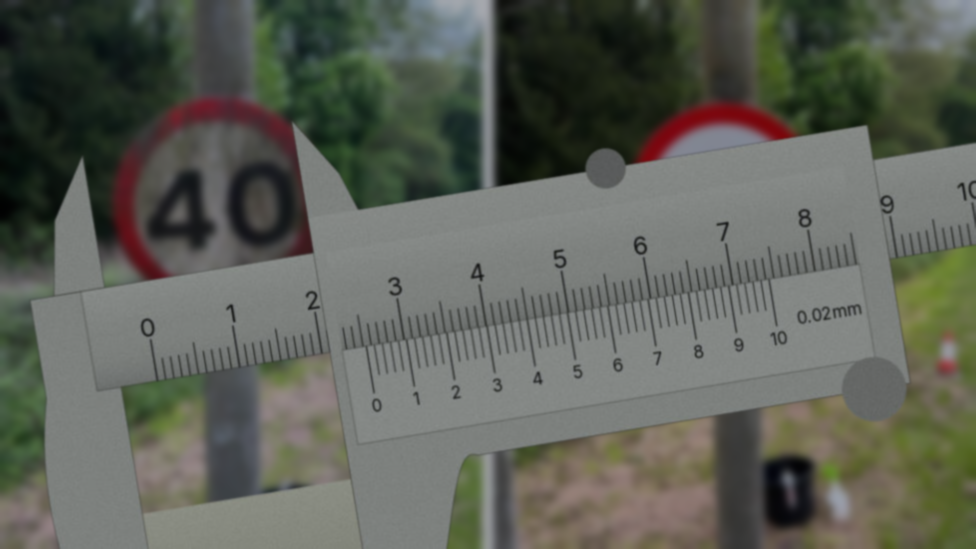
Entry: 25.4; mm
